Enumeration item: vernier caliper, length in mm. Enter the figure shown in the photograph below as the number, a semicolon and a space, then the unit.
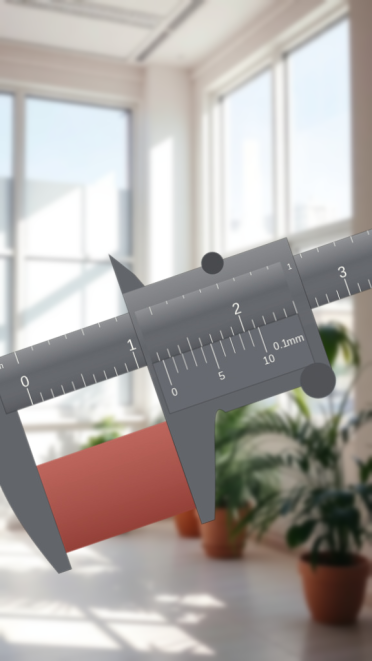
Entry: 12.3; mm
